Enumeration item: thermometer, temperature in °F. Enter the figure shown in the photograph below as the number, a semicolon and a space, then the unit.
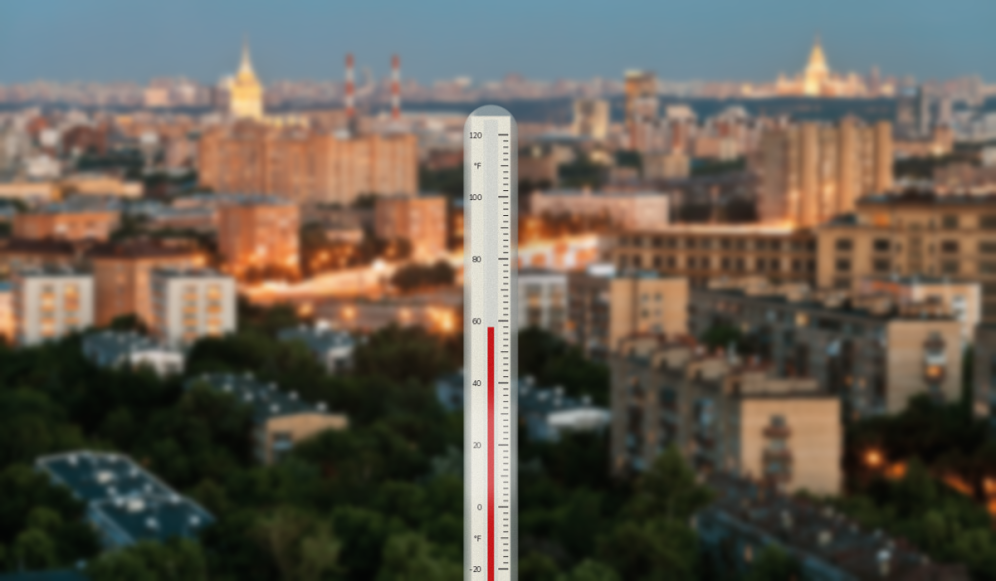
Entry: 58; °F
